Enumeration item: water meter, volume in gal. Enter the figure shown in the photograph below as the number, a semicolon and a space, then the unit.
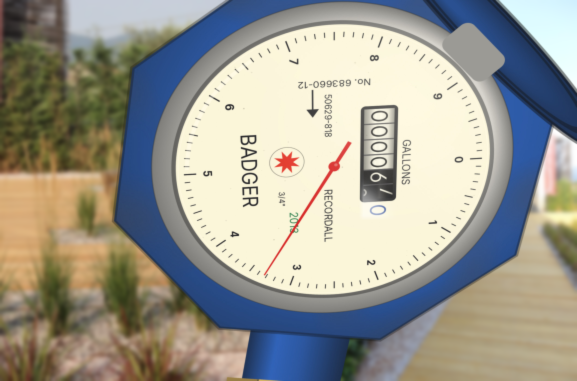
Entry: 673.3; gal
